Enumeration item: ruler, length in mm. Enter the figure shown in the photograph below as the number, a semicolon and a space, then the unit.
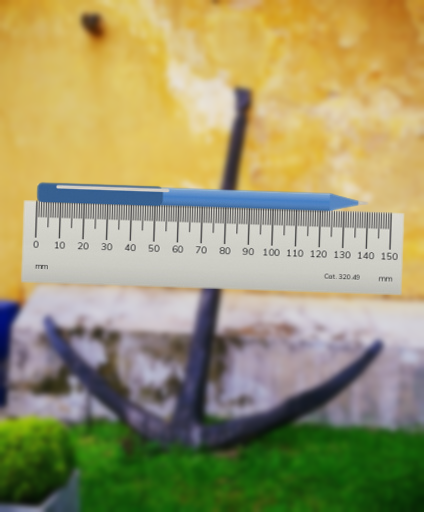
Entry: 140; mm
